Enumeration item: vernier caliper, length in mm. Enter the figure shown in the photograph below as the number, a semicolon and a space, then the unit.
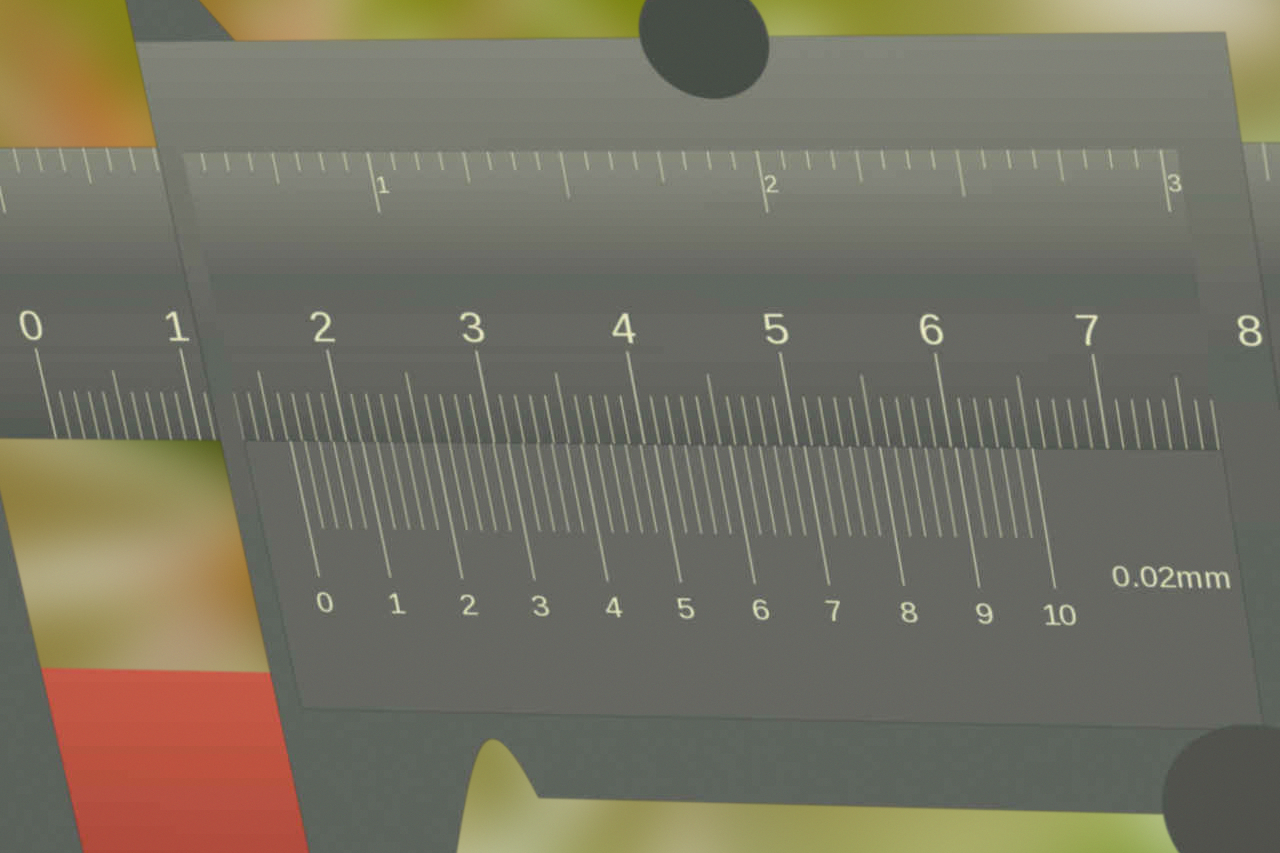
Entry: 16.2; mm
